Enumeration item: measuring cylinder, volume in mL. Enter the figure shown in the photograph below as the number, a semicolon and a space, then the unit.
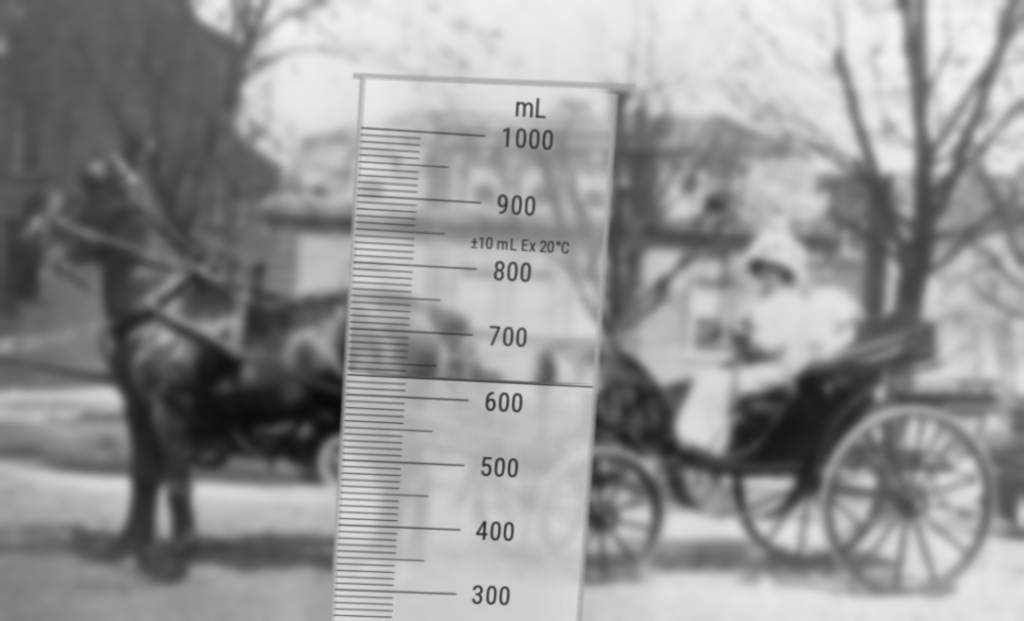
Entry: 630; mL
